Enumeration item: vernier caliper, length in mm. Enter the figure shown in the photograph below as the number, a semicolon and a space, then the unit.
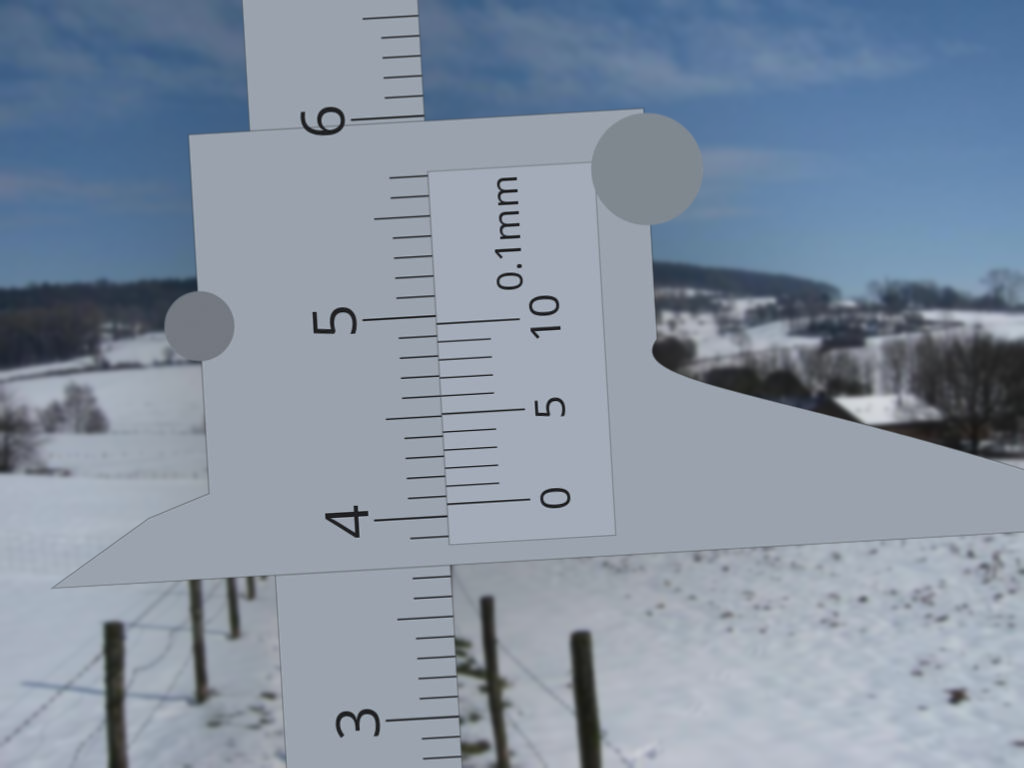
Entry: 40.6; mm
